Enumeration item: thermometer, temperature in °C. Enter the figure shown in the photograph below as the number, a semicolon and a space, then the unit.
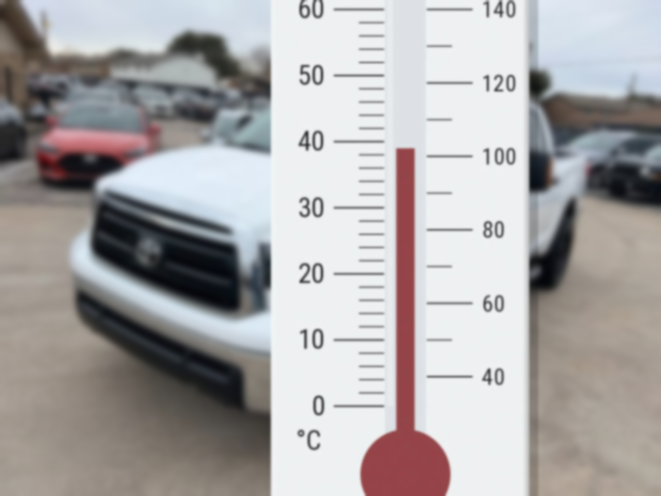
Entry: 39; °C
